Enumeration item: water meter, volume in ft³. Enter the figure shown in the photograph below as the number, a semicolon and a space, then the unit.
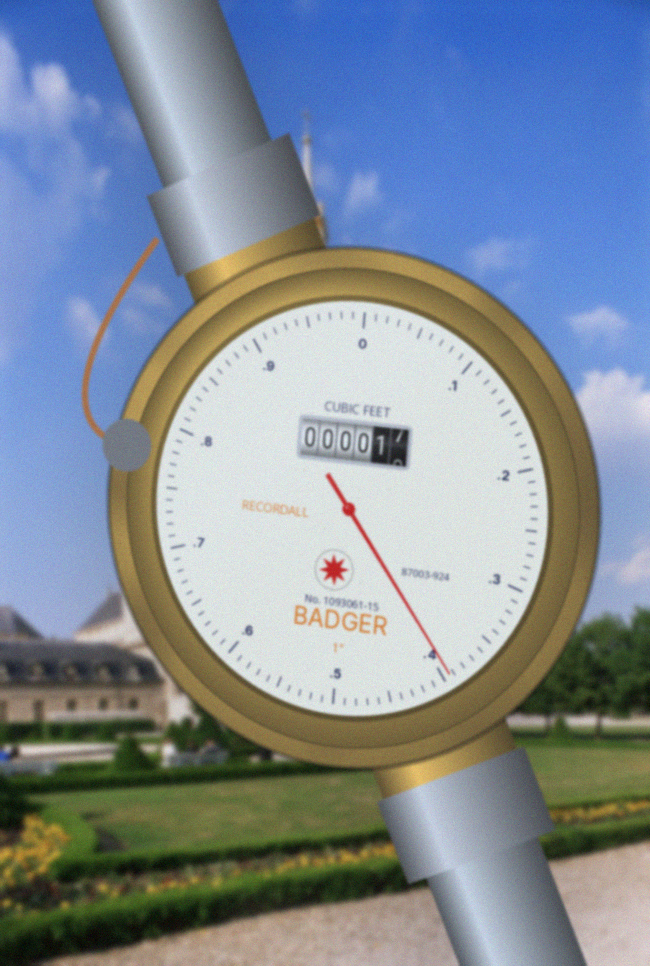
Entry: 17.39; ft³
